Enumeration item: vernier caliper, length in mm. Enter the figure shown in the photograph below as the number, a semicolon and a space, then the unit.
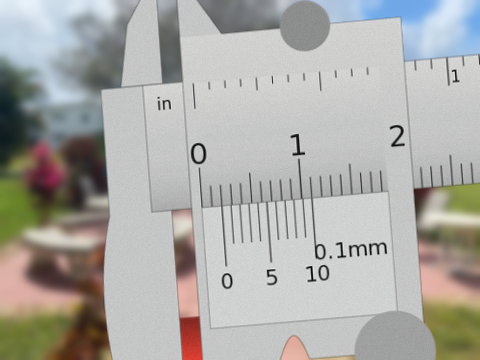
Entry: 2.0; mm
